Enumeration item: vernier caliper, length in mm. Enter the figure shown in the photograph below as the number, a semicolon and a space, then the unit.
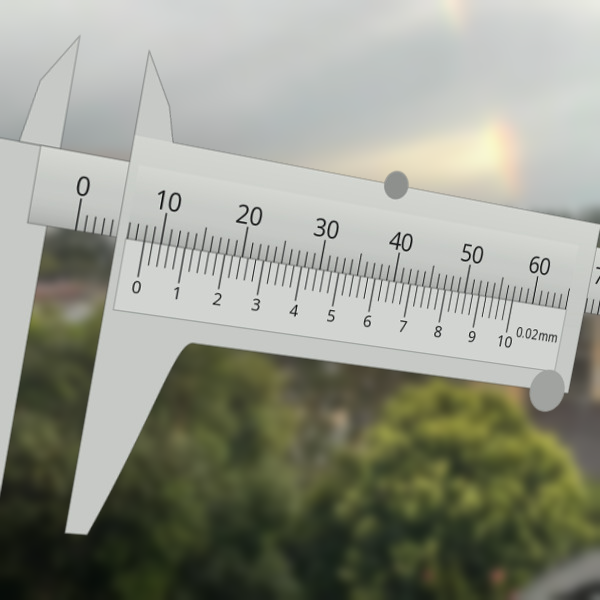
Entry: 8.0; mm
